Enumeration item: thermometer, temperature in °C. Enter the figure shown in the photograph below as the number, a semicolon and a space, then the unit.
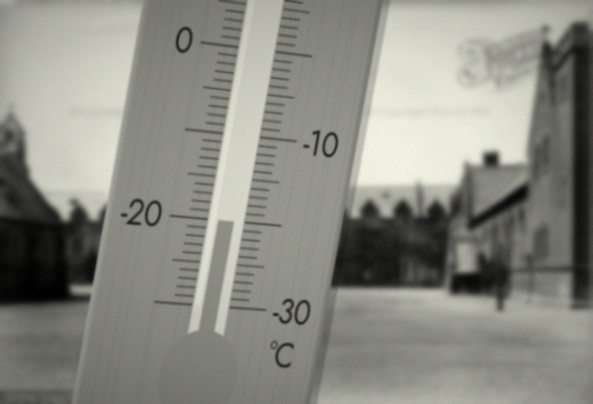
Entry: -20; °C
